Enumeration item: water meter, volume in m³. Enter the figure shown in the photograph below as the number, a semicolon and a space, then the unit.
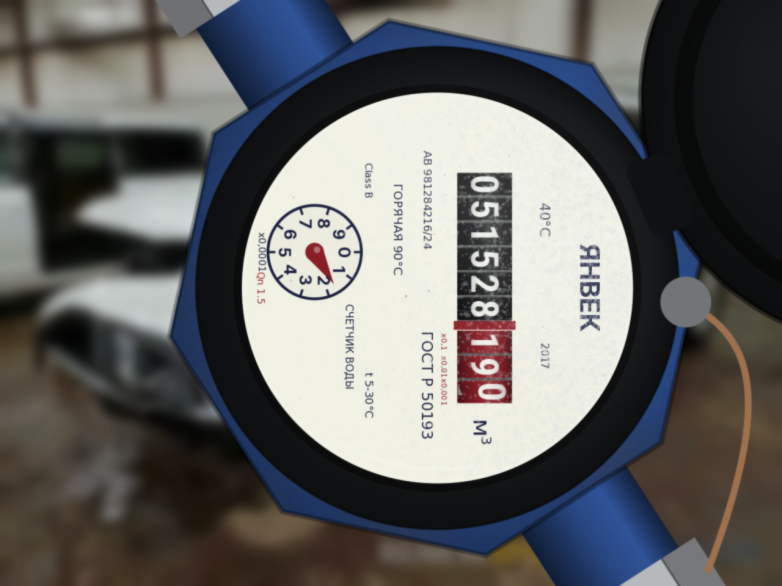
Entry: 51528.1901; m³
